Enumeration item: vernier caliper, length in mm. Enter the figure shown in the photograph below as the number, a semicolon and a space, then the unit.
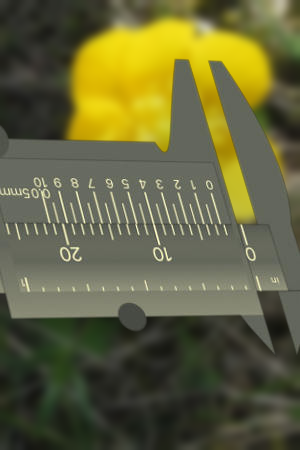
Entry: 2.4; mm
